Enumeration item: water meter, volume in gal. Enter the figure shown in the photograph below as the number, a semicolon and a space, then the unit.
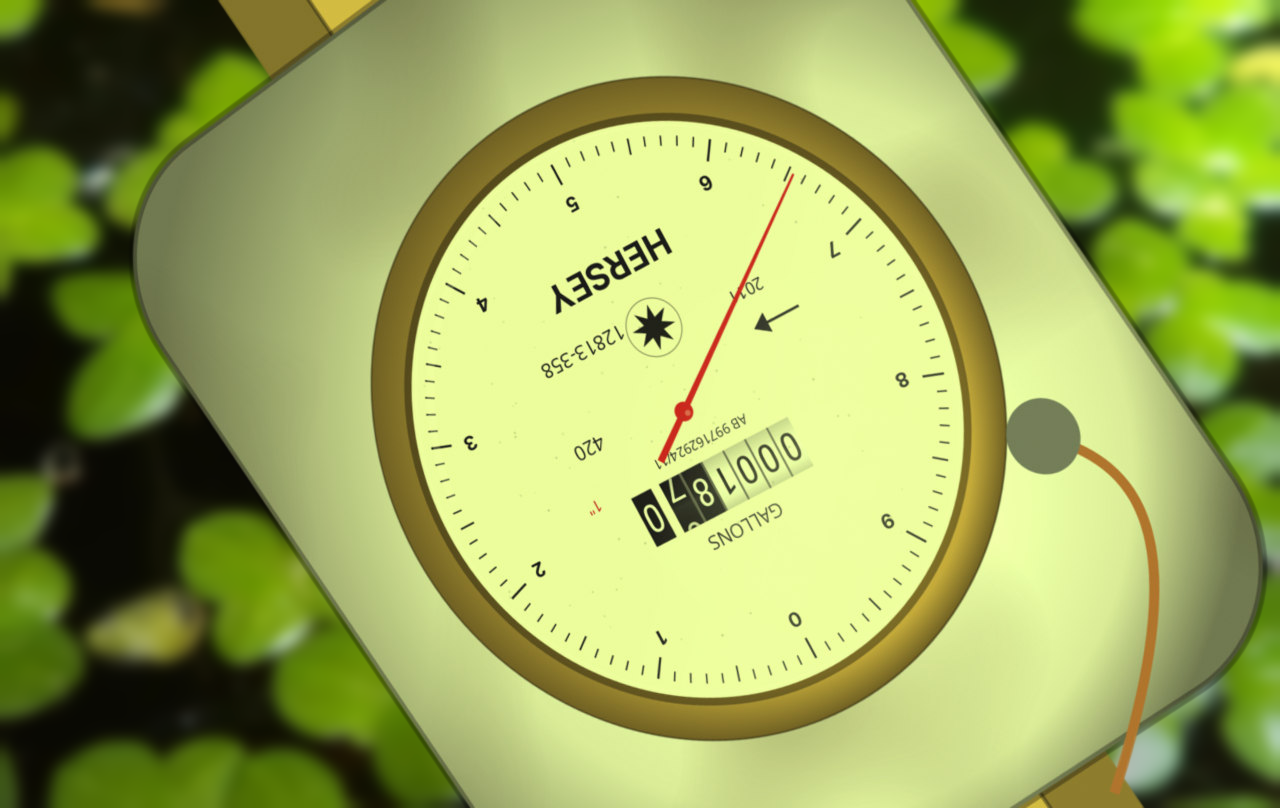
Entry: 1866.5; gal
